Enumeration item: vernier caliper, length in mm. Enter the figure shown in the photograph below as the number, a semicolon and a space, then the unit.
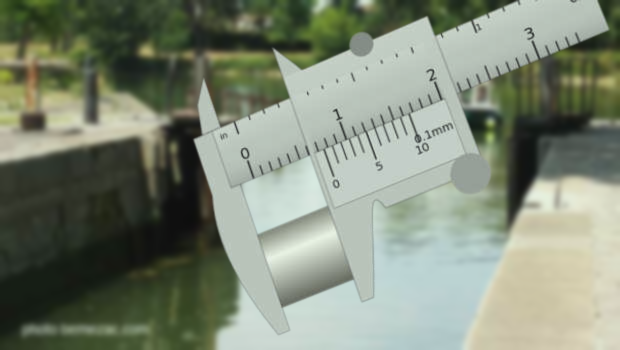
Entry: 7.6; mm
